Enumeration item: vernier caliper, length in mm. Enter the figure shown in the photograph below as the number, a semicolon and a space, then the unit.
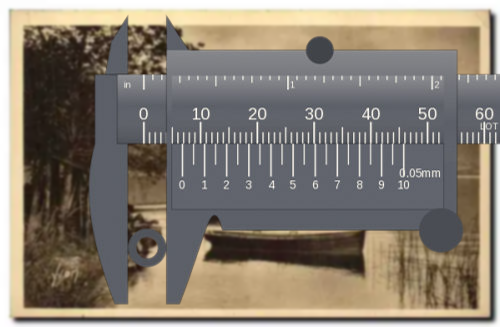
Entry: 6.8; mm
